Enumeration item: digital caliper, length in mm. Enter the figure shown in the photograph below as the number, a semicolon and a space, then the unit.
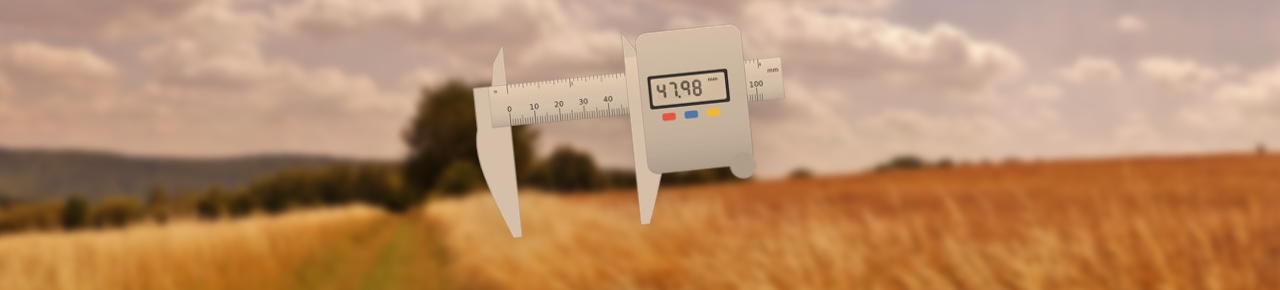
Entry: 47.98; mm
